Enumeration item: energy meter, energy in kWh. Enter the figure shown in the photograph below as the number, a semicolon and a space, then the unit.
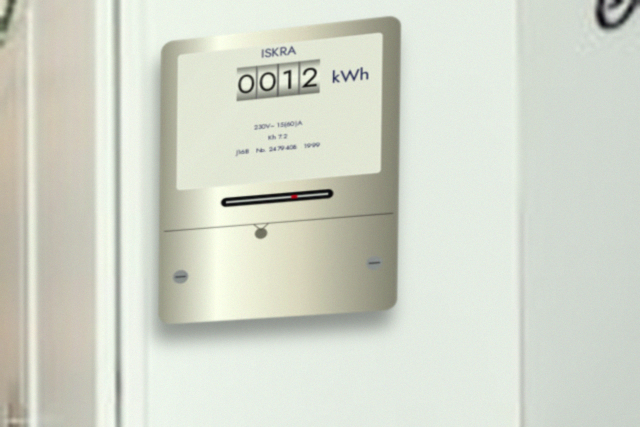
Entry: 12; kWh
